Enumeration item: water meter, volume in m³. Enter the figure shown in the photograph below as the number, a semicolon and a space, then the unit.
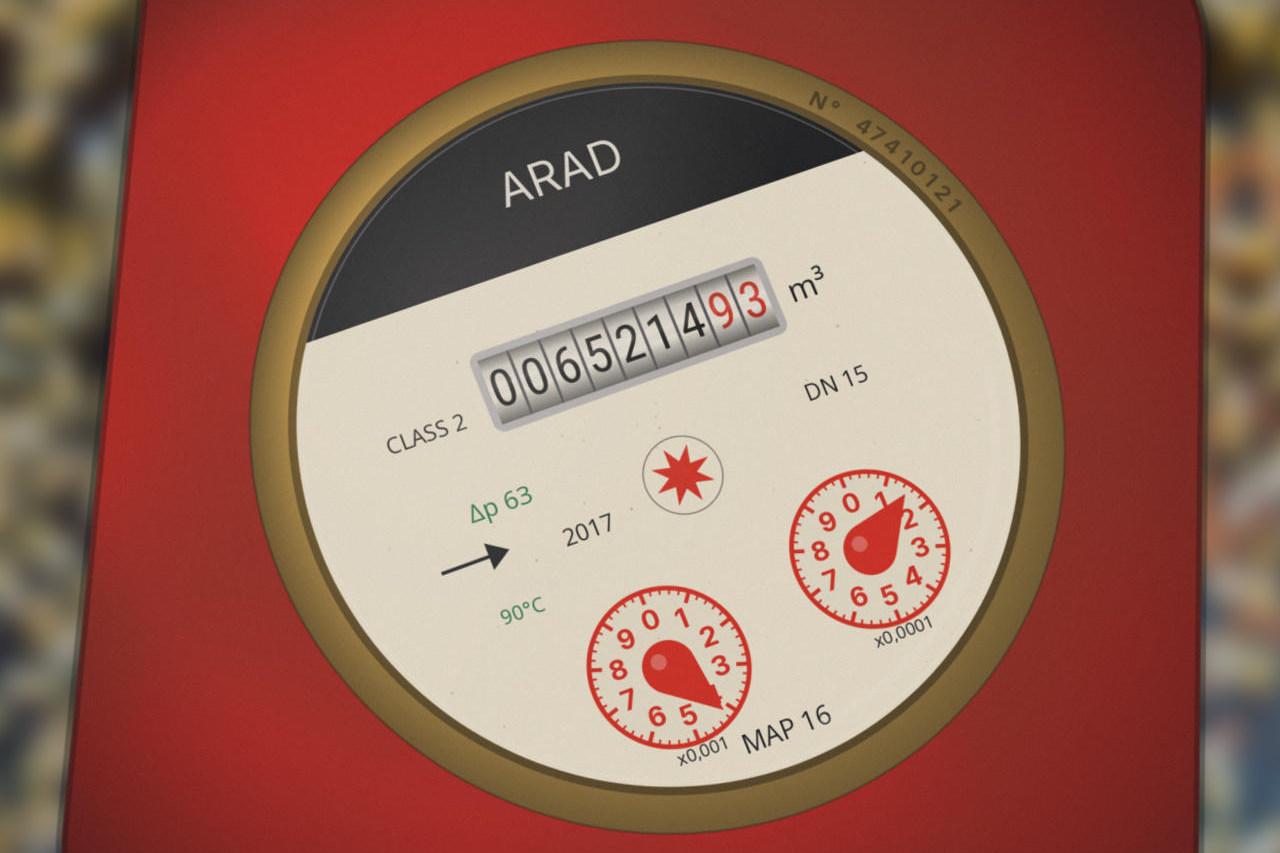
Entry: 65214.9341; m³
